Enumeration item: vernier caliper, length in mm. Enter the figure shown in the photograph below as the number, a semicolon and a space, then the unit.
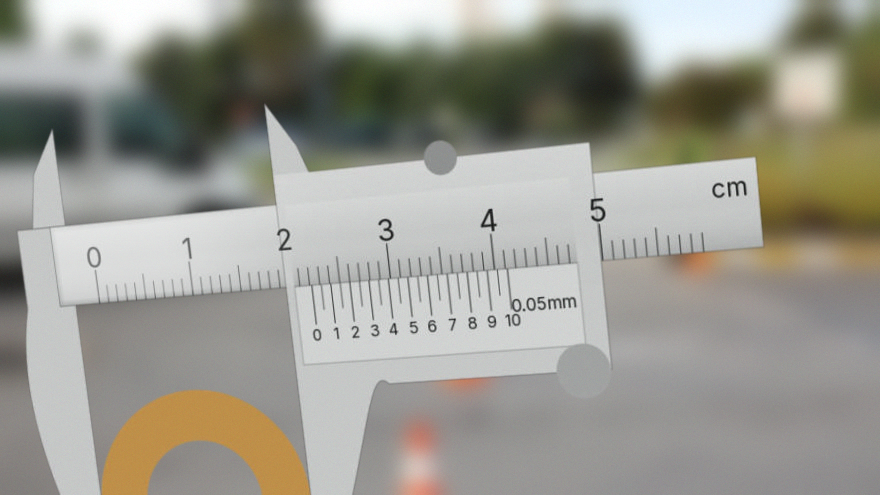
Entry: 22.2; mm
